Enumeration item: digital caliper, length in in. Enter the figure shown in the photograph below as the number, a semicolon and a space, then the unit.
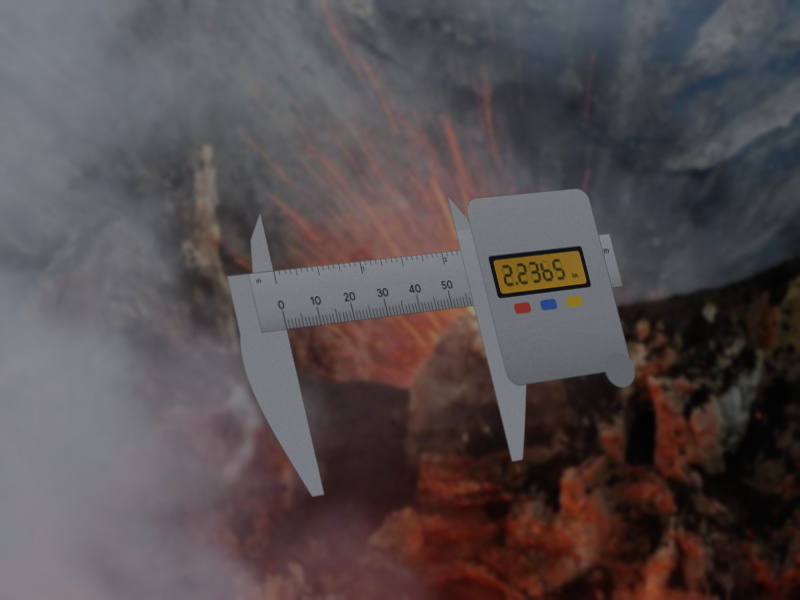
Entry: 2.2365; in
